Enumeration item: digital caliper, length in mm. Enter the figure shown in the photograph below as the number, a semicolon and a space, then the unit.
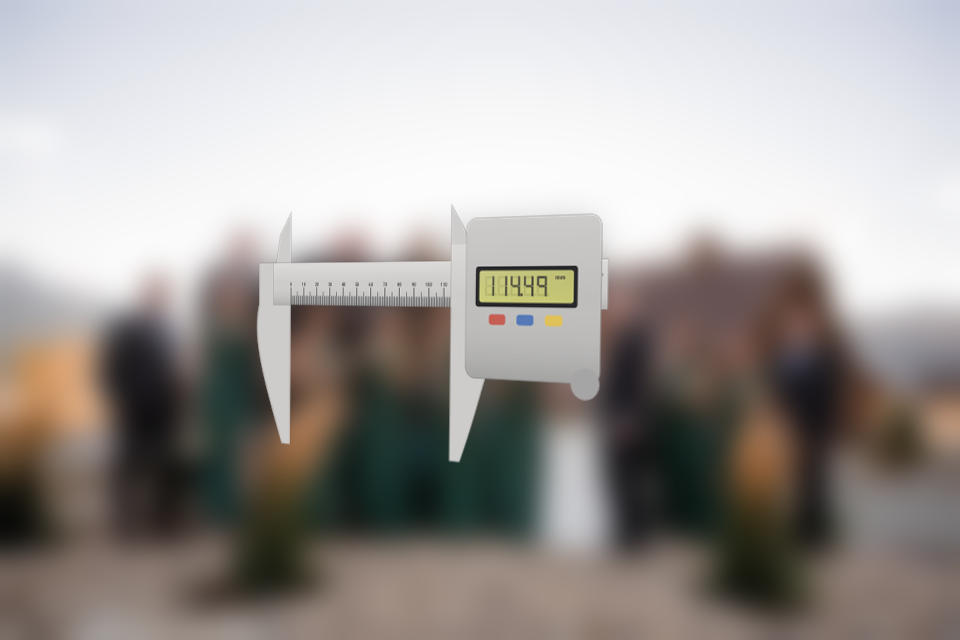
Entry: 114.49; mm
